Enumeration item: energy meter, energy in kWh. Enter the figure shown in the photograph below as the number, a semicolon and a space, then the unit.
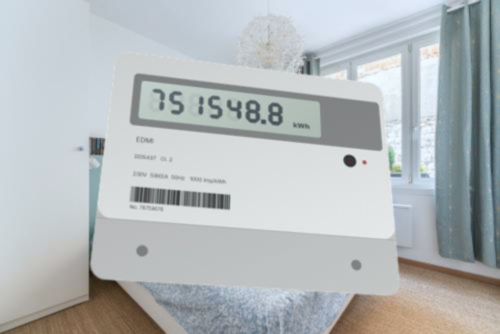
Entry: 751548.8; kWh
